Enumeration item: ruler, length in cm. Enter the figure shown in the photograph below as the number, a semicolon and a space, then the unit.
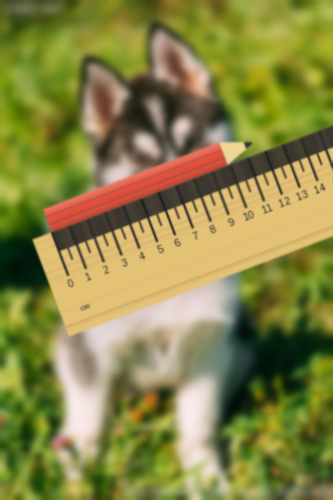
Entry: 11.5; cm
